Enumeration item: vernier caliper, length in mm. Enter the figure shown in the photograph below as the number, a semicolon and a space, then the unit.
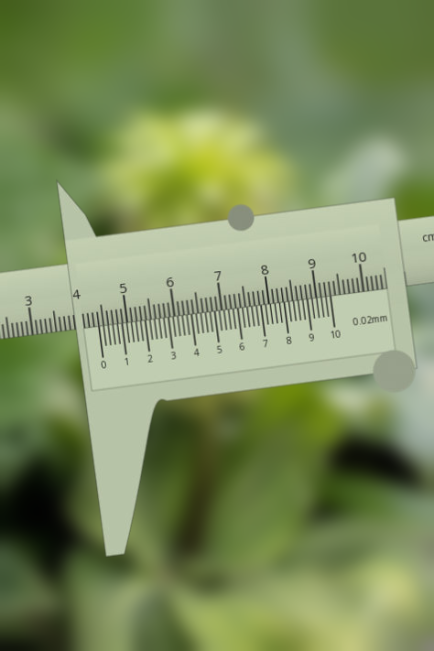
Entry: 44.0; mm
